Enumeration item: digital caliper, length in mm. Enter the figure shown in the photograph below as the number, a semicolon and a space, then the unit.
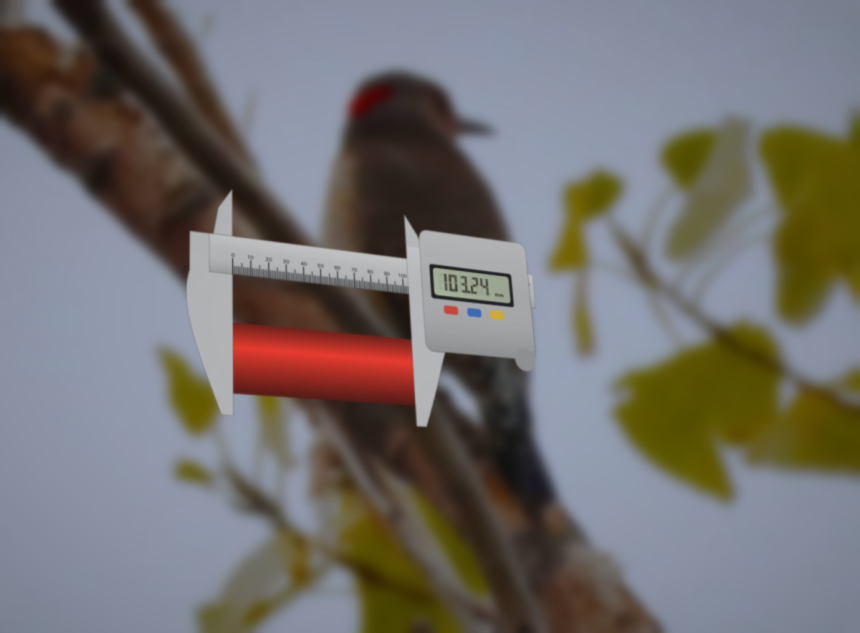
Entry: 103.24; mm
